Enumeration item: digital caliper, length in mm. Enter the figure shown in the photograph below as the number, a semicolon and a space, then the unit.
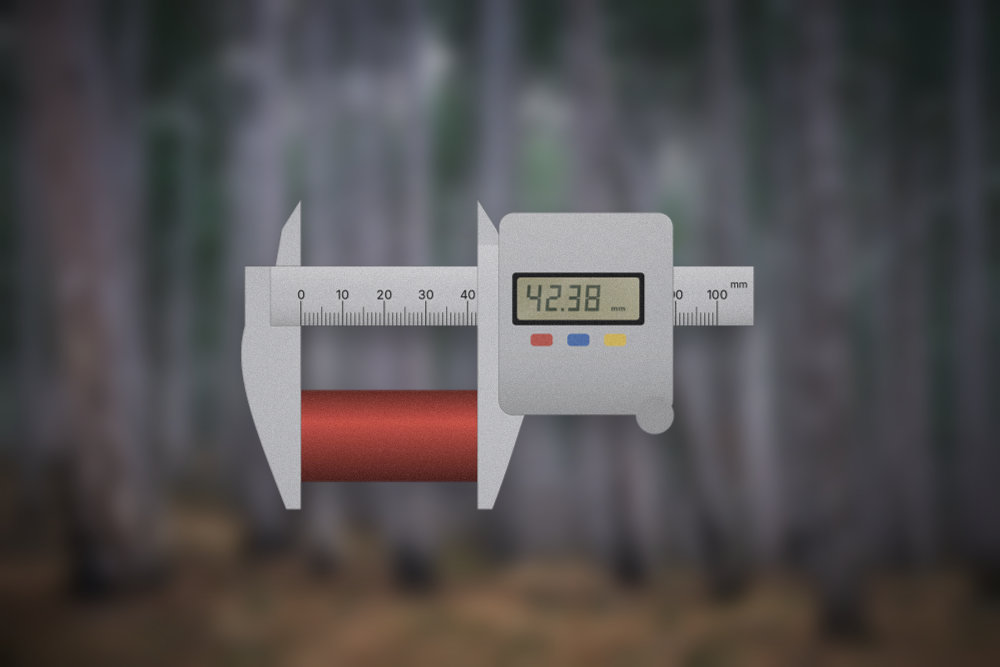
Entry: 42.38; mm
